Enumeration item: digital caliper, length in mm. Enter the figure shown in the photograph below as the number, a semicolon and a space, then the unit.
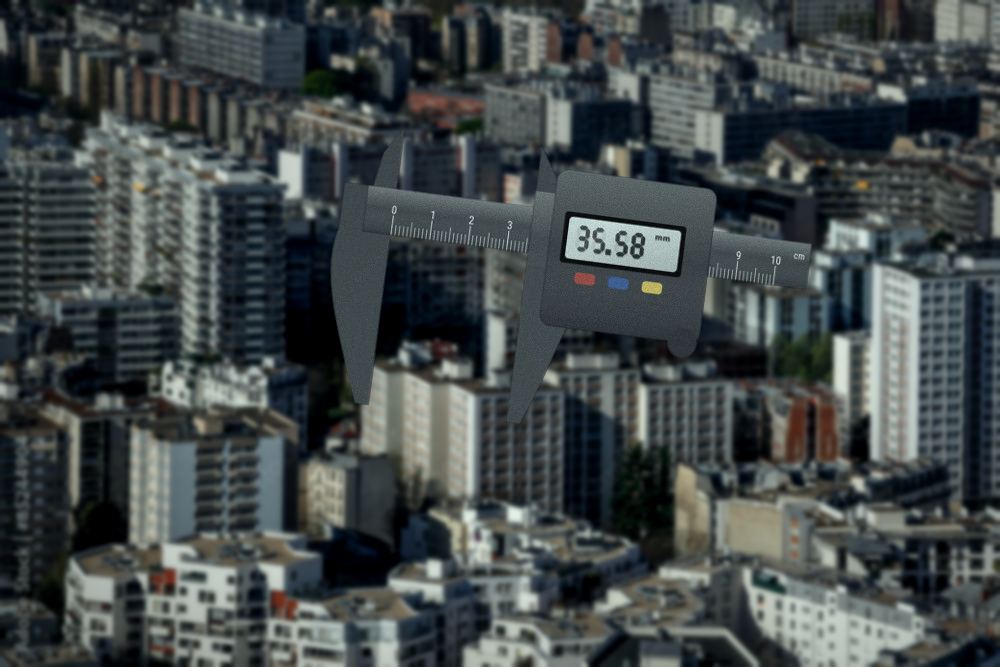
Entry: 35.58; mm
